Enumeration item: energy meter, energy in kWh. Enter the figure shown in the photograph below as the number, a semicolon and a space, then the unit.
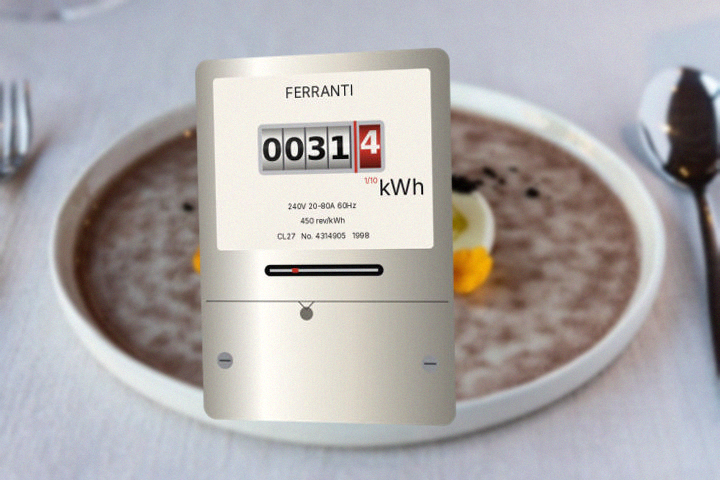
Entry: 31.4; kWh
